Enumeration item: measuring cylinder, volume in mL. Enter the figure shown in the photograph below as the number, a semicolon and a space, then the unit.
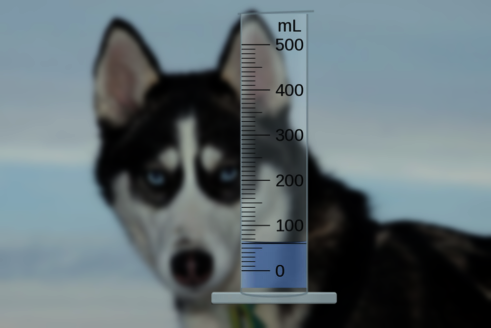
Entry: 60; mL
